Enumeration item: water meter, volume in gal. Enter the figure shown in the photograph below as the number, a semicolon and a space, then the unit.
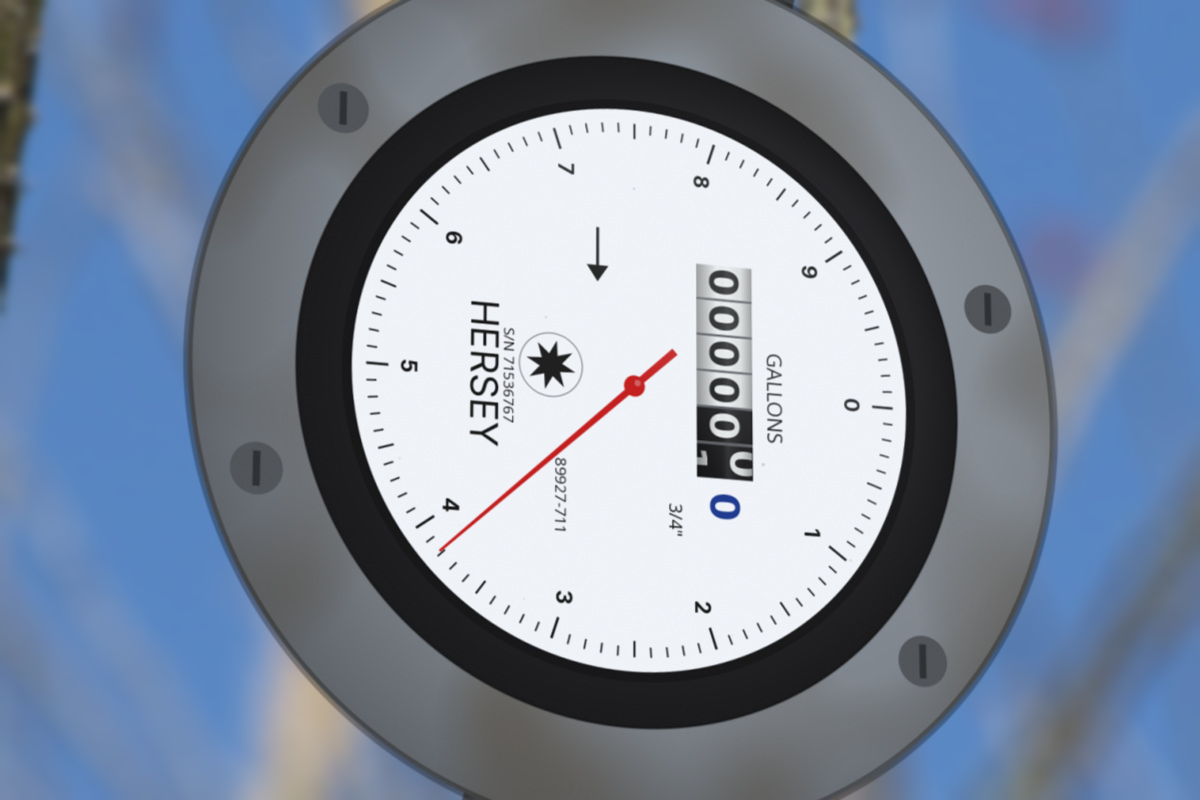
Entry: 3.8; gal
